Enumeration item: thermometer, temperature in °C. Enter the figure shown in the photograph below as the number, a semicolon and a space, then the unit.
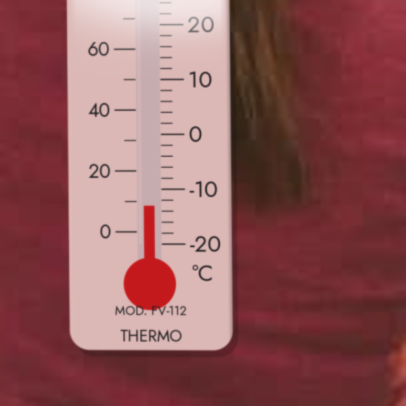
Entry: -13; °C
